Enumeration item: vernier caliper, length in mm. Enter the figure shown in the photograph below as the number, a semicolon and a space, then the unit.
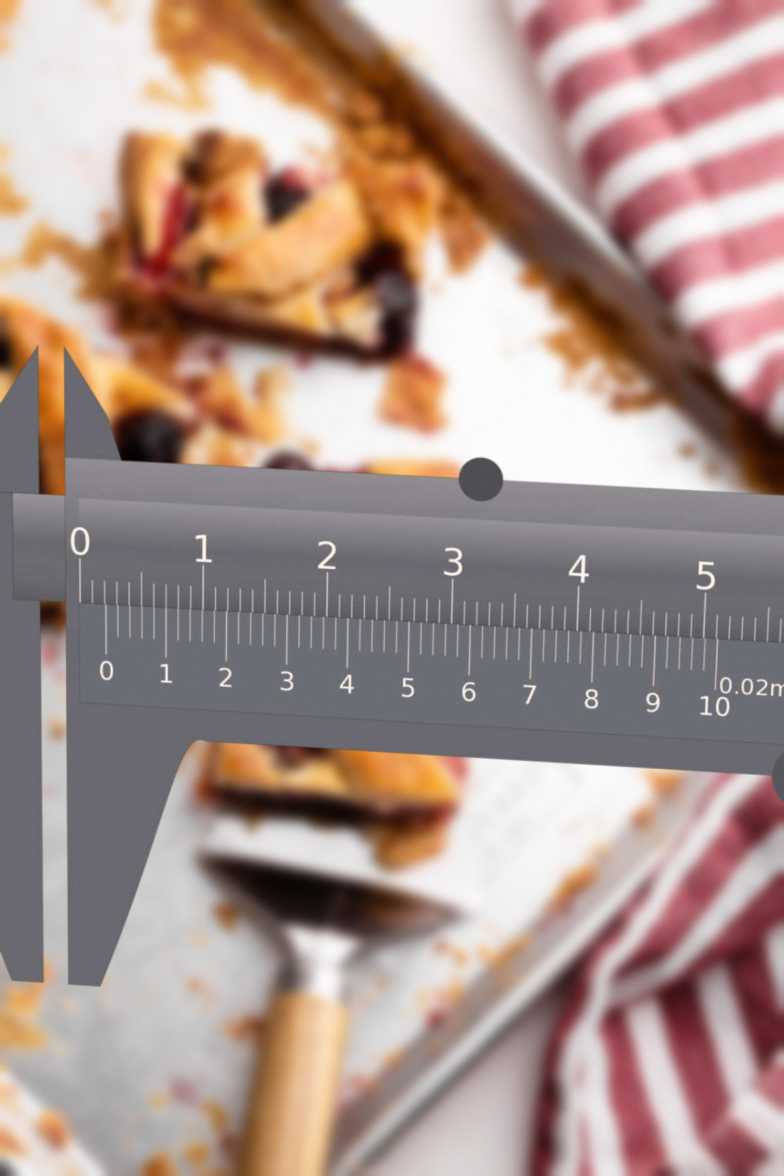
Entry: 2.1; mm
